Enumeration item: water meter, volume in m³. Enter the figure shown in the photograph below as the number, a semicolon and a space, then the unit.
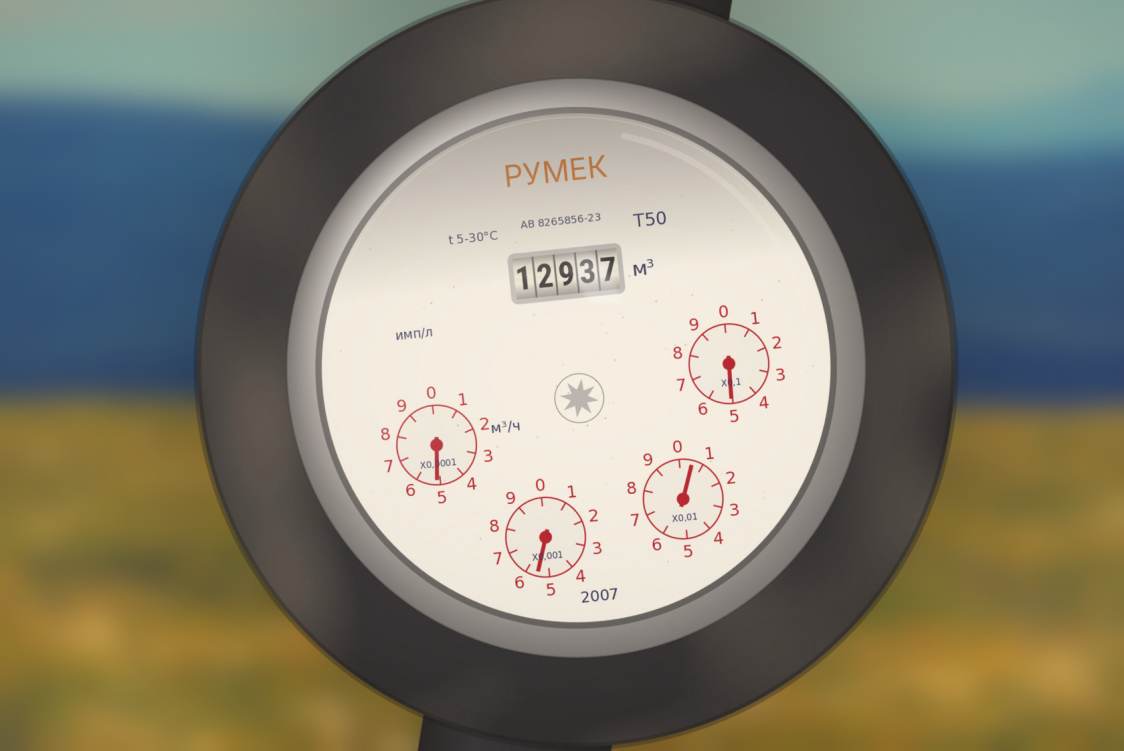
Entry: 12937.5055; m³
